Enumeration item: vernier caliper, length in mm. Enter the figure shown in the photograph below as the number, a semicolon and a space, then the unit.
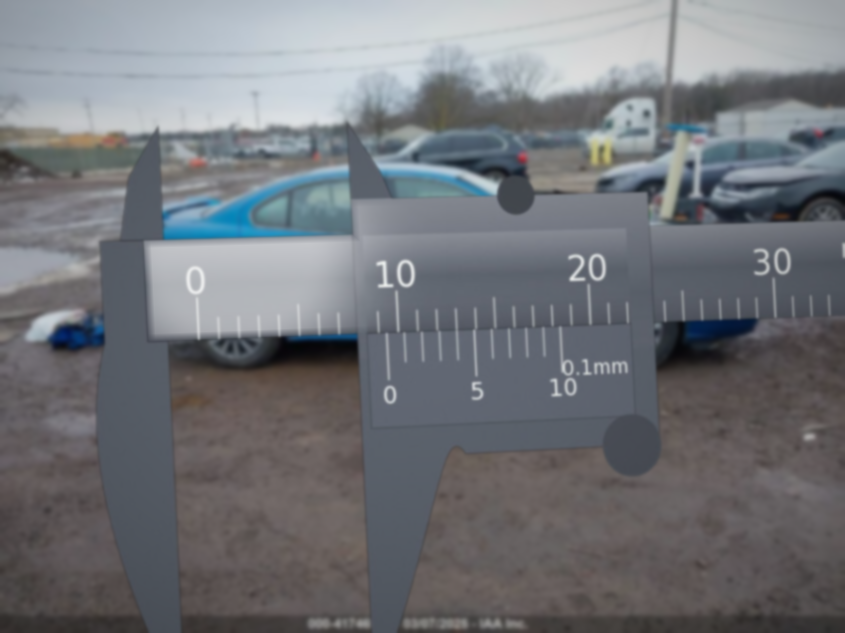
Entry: 9.4; mm
